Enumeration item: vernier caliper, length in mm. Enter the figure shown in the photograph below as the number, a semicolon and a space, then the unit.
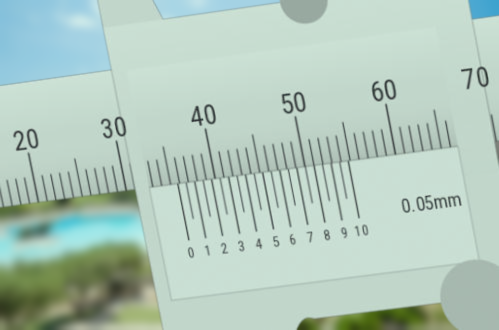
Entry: 35.8; mm
